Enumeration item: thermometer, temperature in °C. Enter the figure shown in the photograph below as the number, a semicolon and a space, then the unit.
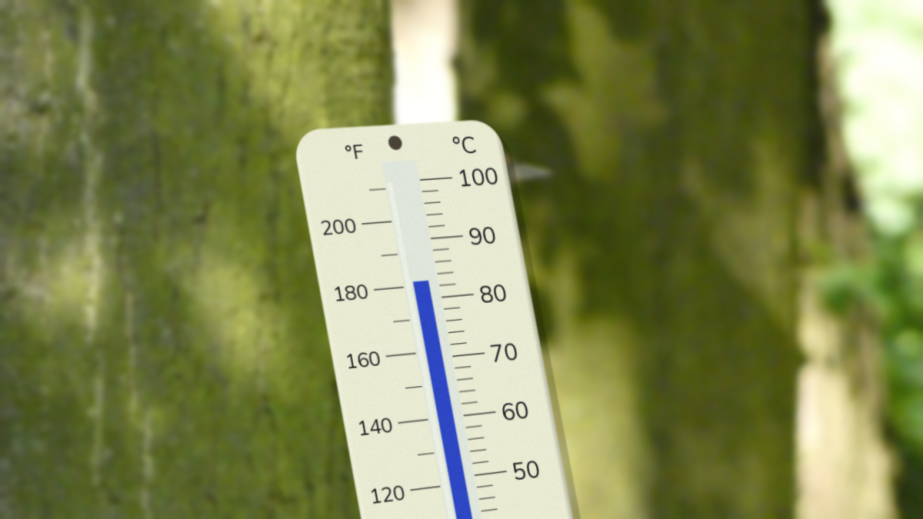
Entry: 83; °C
